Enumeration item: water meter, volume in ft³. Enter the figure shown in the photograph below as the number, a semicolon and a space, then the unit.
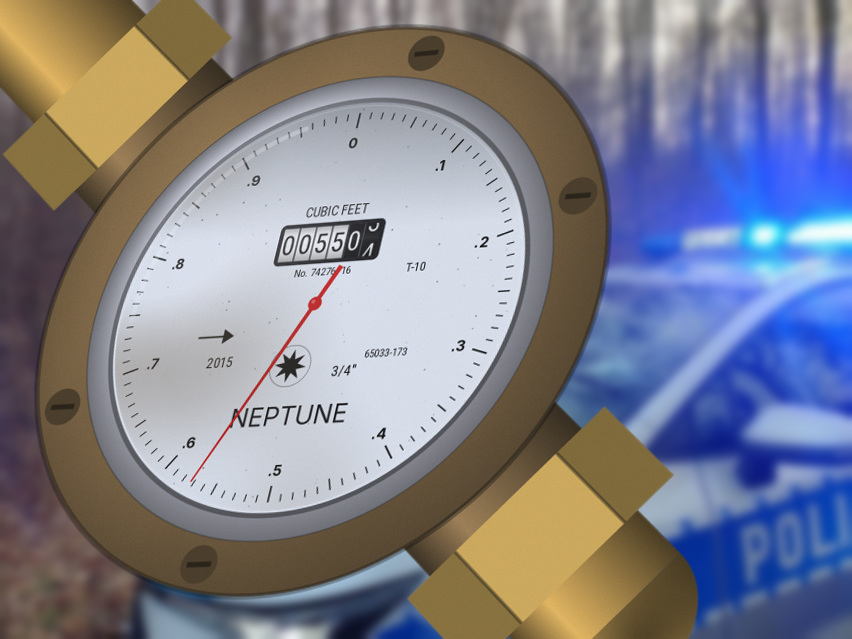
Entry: 5503.57; ft³
